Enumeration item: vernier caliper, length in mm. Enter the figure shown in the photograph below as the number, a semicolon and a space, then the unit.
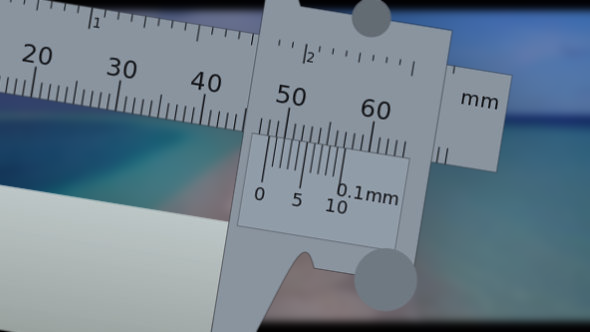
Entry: 48.2; mm
